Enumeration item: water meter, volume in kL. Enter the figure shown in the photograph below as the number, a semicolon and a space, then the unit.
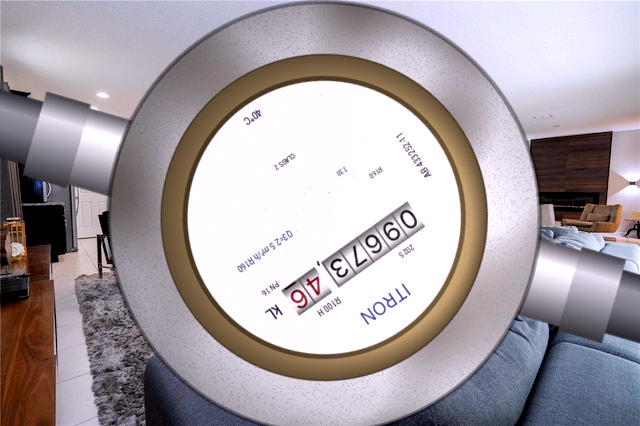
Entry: 9673.46; kL
